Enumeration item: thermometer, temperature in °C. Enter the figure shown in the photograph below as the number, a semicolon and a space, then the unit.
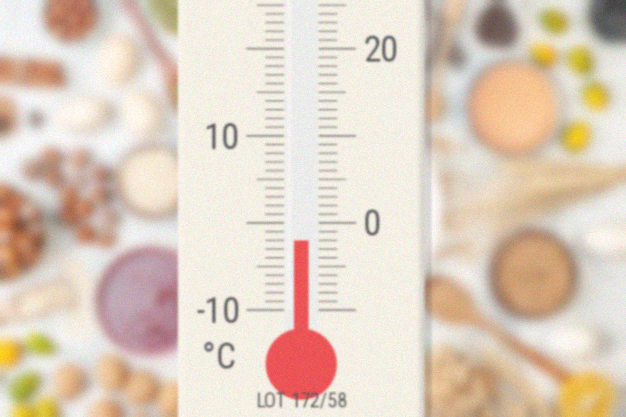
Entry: -2; °C
